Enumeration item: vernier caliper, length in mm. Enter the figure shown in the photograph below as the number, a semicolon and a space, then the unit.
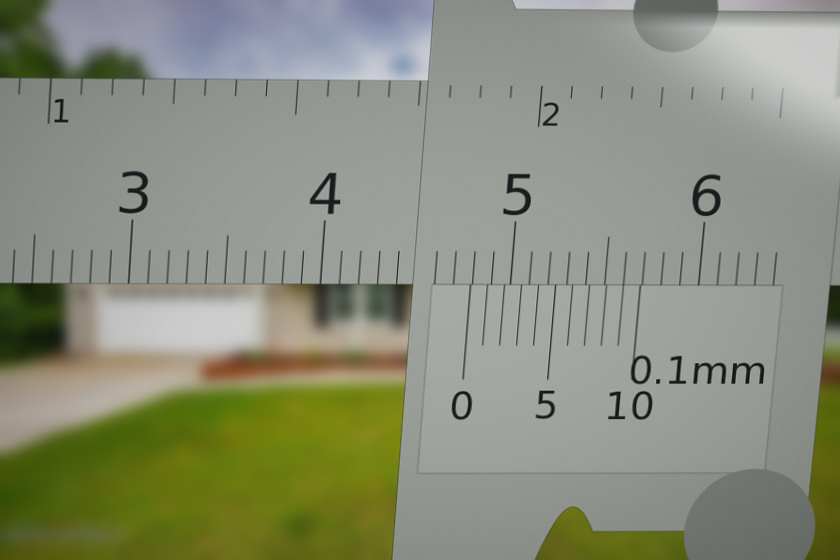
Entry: 47.9; mm
